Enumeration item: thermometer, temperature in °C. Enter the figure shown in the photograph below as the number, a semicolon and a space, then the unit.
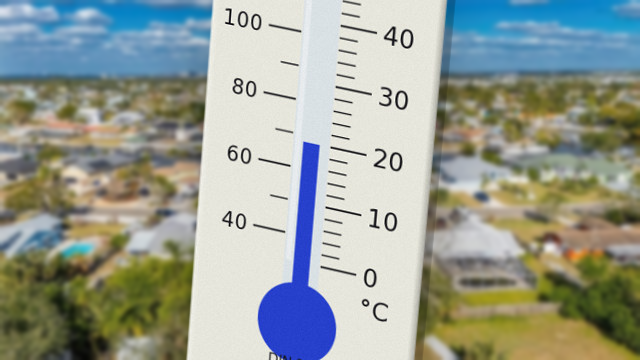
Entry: 20; °C
